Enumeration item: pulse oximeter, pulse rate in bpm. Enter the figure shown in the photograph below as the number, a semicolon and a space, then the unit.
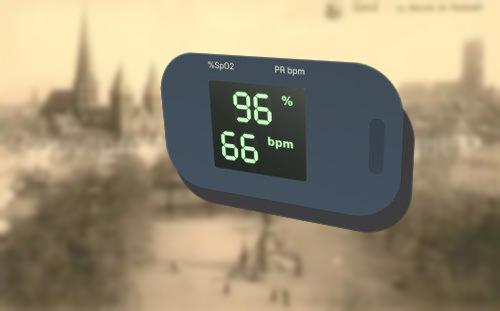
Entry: 66; bpm
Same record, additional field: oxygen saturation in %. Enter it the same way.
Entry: 96; %
